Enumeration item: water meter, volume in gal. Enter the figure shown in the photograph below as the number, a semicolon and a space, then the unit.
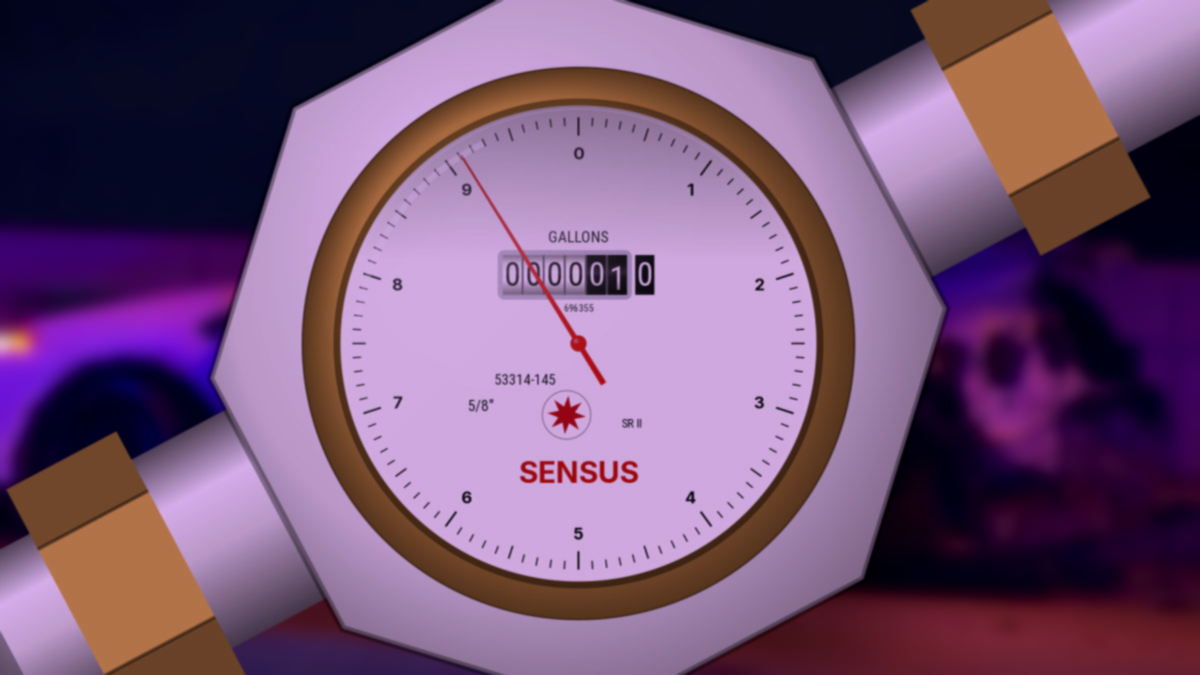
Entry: 9.1; gal
